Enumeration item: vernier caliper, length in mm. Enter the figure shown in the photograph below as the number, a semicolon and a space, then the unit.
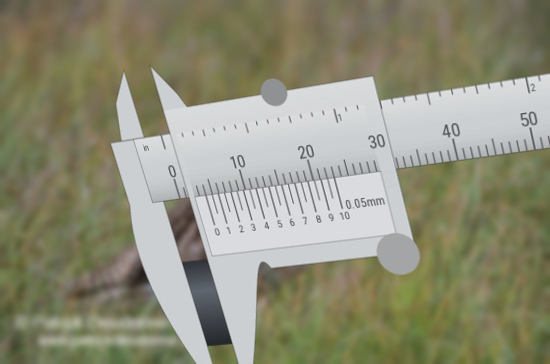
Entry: 4.0; mm
